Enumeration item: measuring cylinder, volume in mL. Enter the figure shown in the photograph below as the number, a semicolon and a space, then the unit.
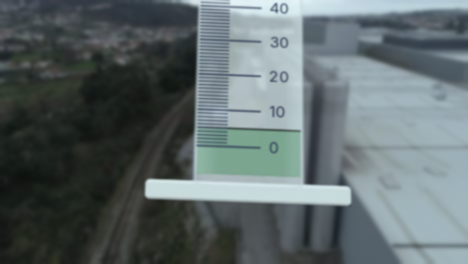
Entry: 5; mL
